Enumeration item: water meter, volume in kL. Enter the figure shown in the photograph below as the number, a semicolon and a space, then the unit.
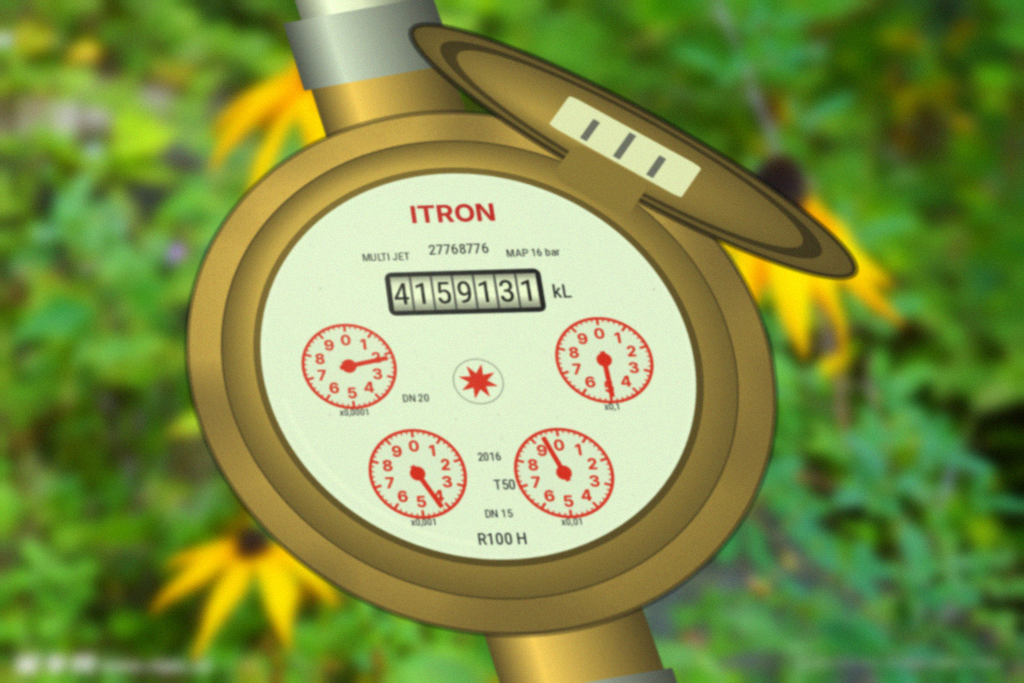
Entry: 4159131.4942; kL
